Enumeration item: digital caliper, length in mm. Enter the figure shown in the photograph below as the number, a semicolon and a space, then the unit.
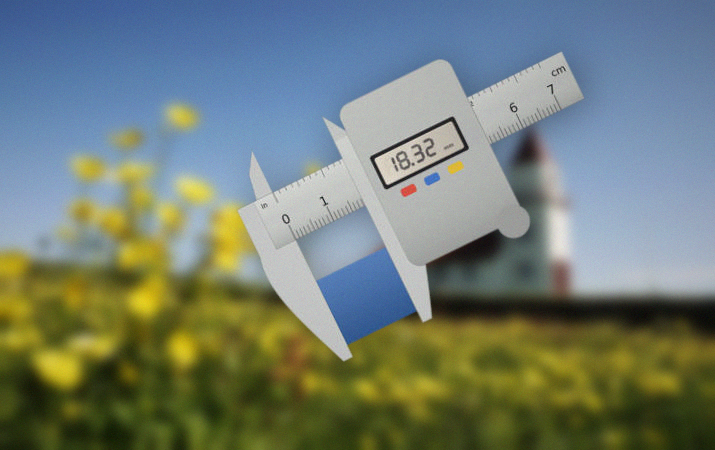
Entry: 18.32; mm
